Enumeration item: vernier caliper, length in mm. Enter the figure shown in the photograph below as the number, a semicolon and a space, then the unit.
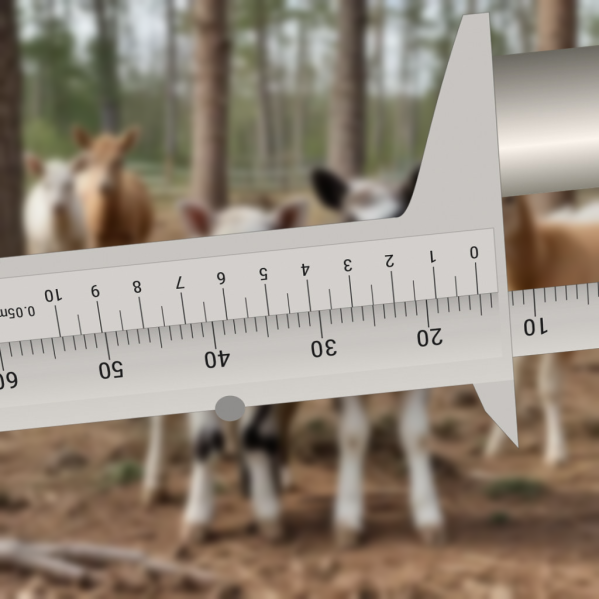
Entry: 15.2; mm
